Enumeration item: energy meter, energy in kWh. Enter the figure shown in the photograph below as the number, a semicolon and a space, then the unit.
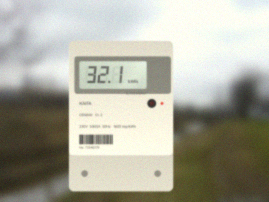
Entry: 32.1; kWh
